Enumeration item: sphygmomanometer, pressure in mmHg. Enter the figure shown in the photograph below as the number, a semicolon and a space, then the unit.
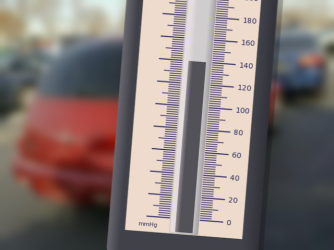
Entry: 140; mmHg
